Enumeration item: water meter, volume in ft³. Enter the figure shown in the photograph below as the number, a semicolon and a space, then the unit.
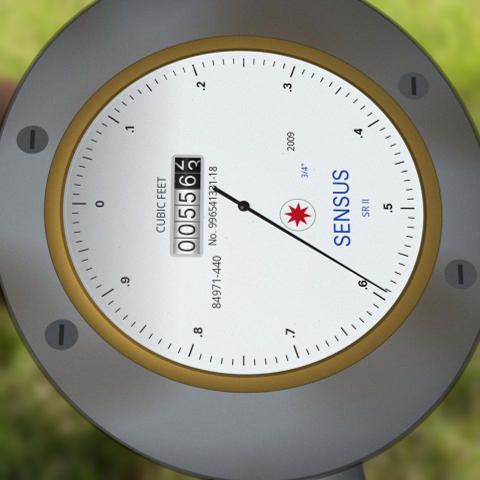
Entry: 5562.59; ft³
